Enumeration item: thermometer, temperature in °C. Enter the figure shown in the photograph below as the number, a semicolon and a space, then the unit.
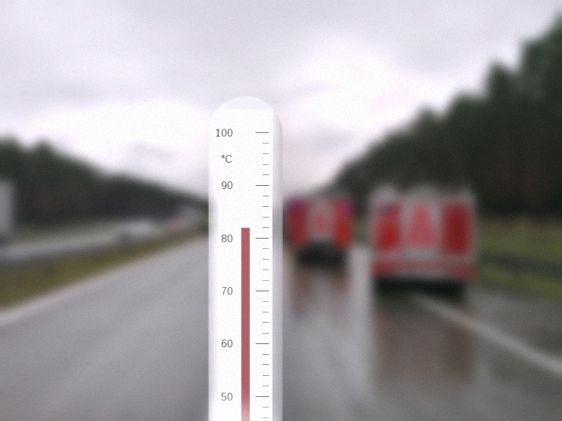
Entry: 82; °C
